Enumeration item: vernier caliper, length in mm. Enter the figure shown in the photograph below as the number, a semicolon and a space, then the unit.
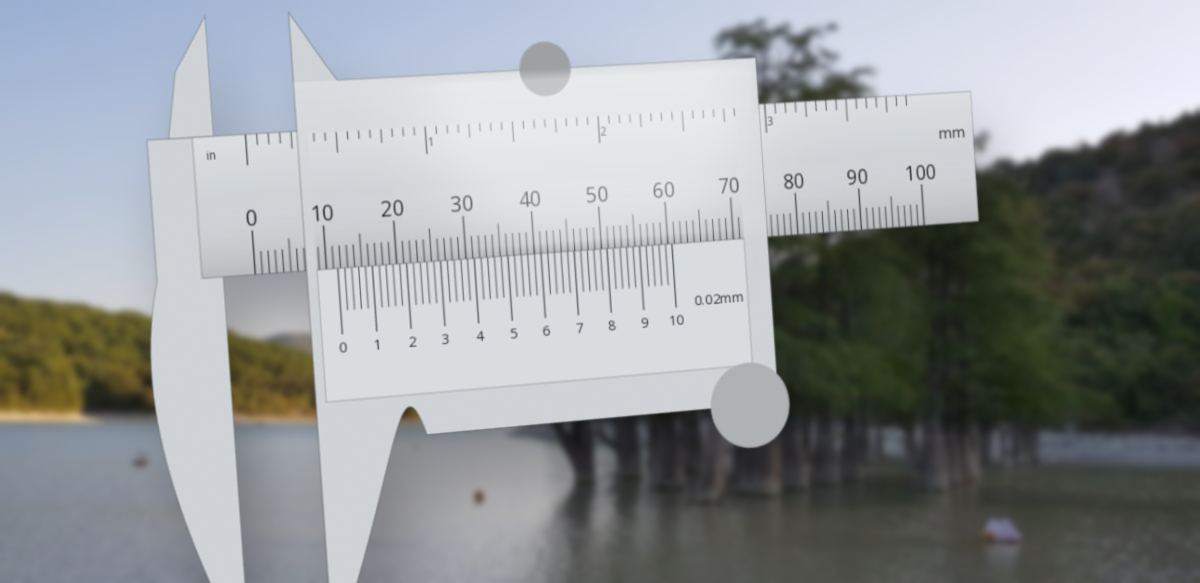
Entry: 11.6; mm
